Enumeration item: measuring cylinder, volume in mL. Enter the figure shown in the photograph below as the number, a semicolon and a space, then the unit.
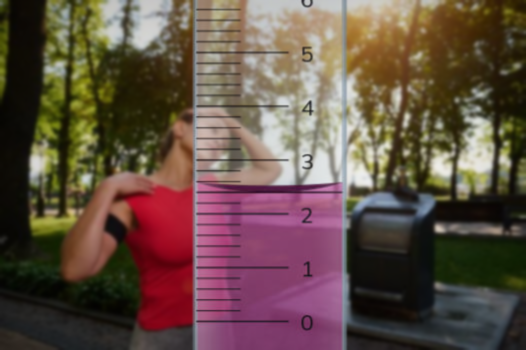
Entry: 2.4; mL
